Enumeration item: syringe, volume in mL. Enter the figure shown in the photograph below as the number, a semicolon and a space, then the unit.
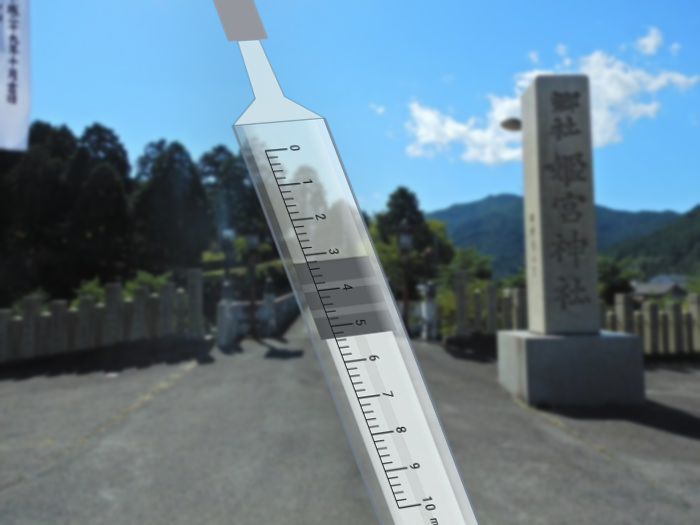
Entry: 3.2; mL
